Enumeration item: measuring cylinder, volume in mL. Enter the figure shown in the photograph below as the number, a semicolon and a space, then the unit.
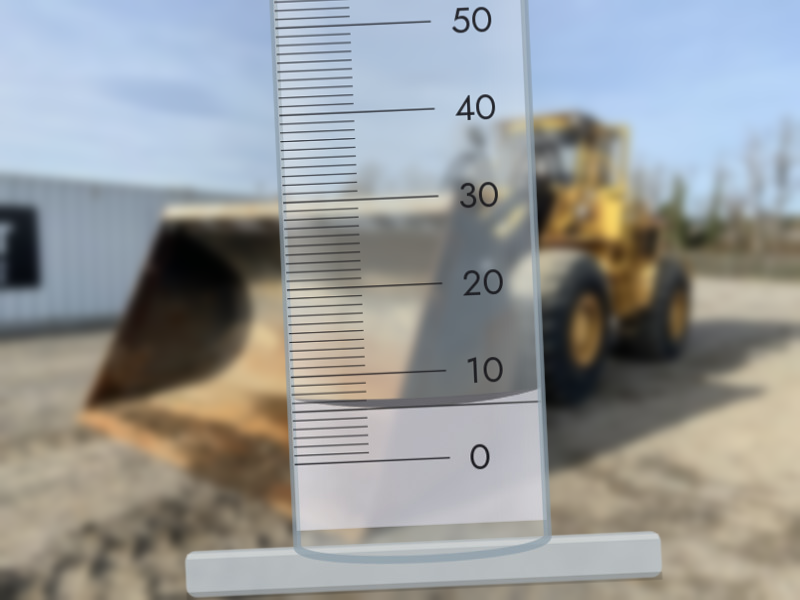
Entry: 6; mL
